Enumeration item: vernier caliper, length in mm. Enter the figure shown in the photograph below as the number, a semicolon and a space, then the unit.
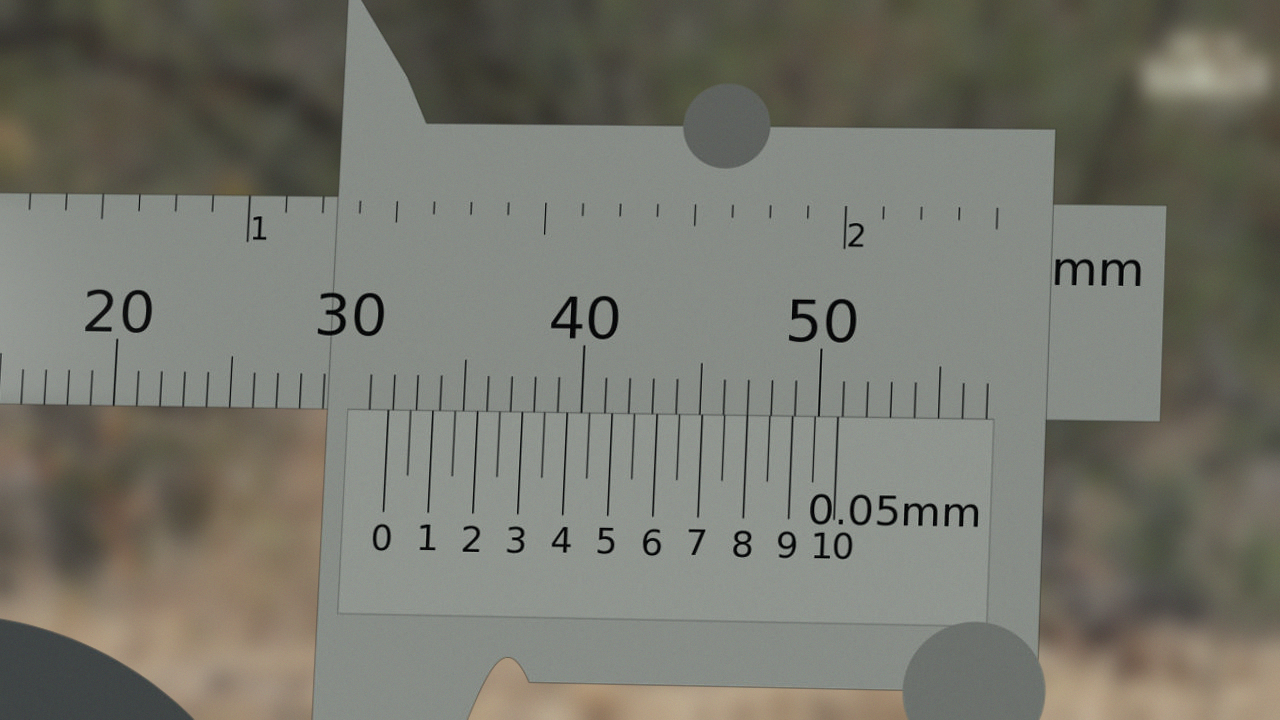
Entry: 31.80; mm
